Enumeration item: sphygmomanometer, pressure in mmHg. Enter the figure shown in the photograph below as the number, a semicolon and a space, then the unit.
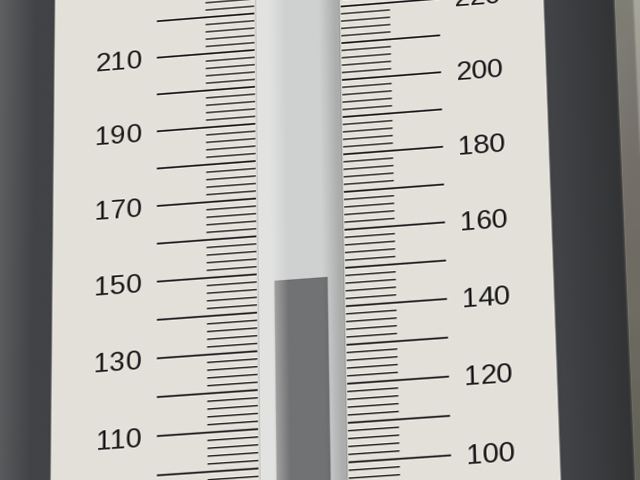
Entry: 148; mmHg
